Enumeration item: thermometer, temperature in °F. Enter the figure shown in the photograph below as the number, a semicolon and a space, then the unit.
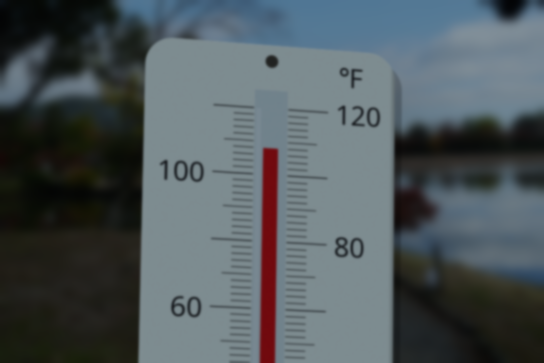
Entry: 108; °F
